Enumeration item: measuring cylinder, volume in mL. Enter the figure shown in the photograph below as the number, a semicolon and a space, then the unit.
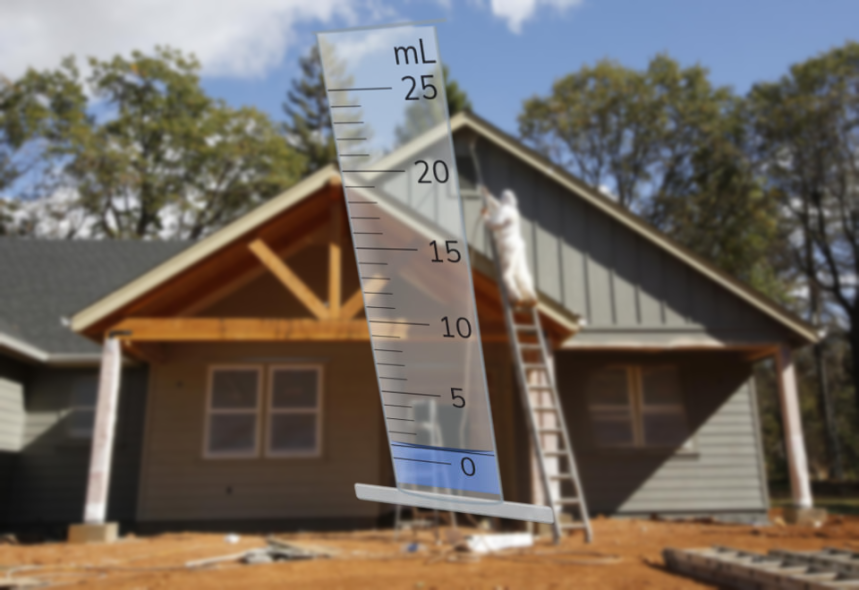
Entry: 1; mL
